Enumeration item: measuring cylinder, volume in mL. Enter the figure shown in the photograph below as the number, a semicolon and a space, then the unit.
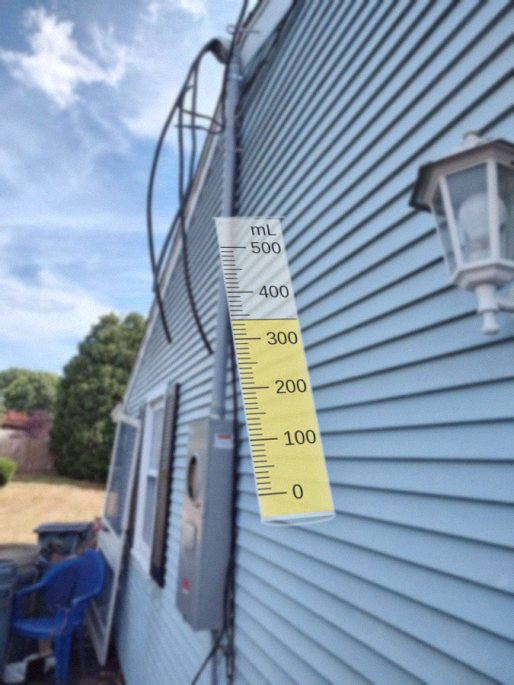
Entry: 340; mL
